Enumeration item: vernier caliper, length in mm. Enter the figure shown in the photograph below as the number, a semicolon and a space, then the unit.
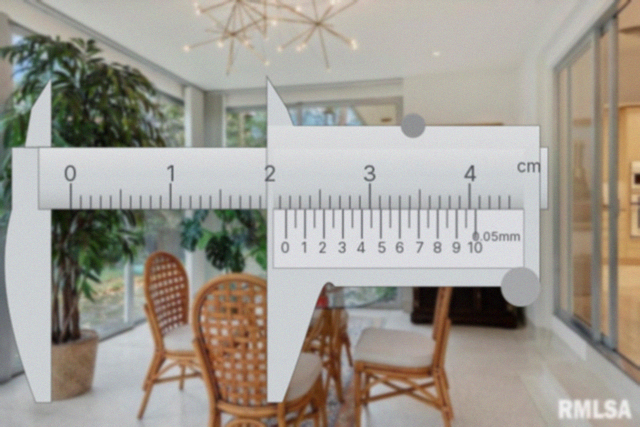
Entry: 21.6; mm
